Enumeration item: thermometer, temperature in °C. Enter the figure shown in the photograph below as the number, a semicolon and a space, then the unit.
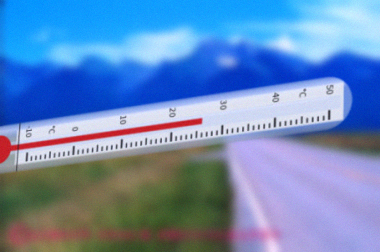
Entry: 26; °C
